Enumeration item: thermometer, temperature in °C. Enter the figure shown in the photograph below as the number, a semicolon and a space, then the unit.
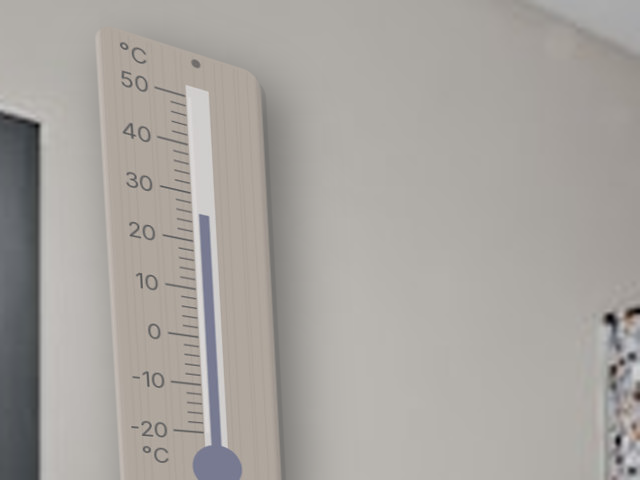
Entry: 26; °C
